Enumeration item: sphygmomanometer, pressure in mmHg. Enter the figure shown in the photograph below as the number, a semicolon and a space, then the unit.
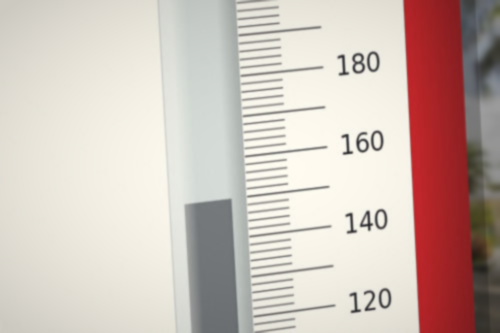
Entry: 150; mmHg
